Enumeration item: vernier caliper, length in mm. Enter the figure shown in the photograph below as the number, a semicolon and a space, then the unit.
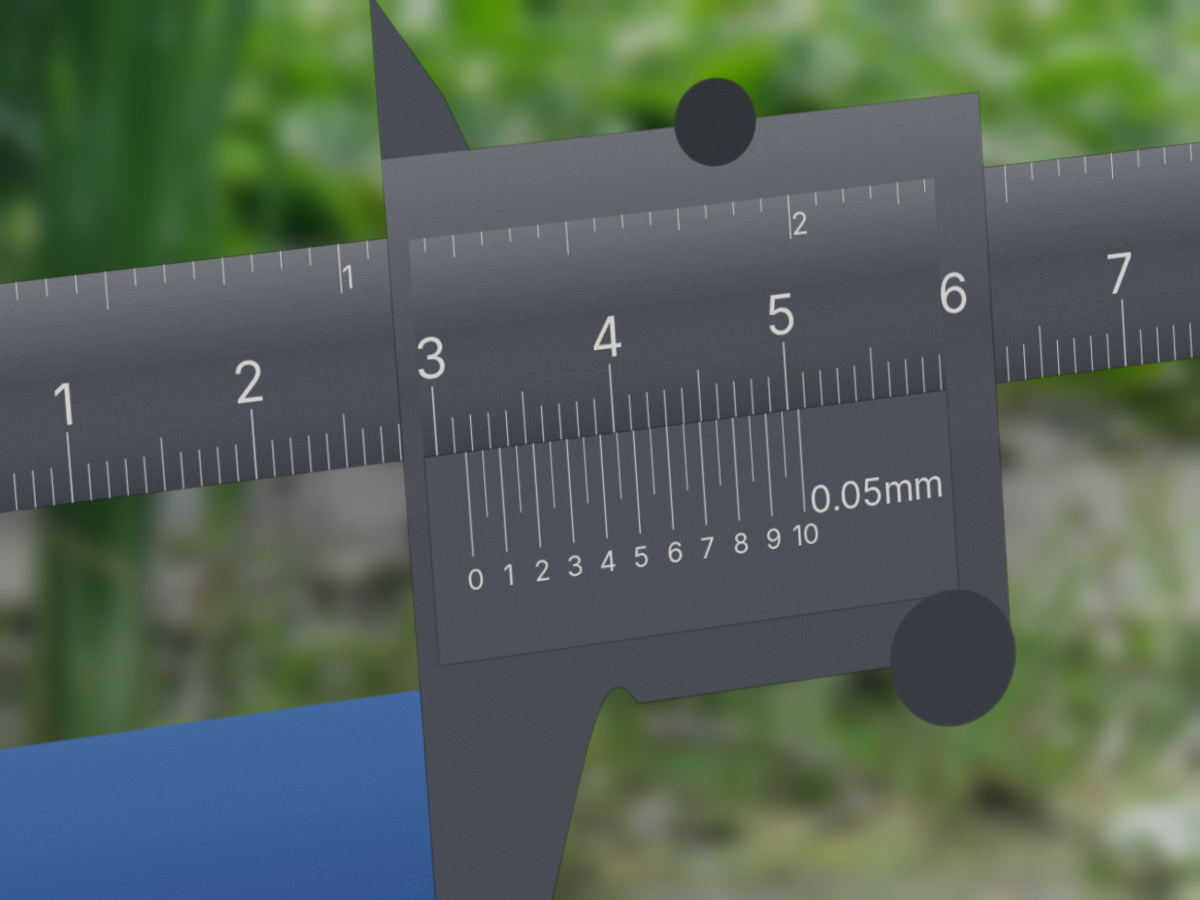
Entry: 31.6; mm
